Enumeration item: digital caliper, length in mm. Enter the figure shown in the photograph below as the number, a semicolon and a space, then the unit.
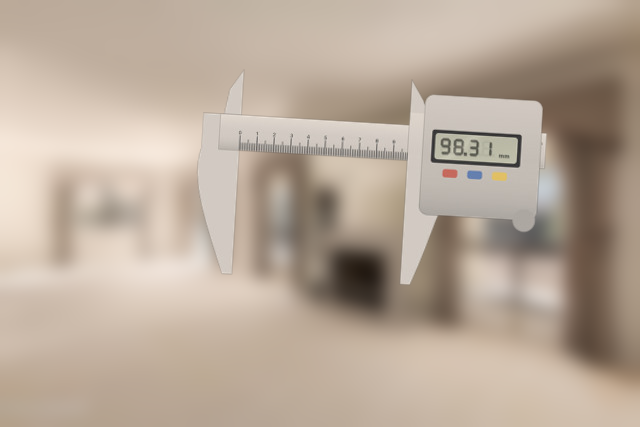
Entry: 98.31; mm
